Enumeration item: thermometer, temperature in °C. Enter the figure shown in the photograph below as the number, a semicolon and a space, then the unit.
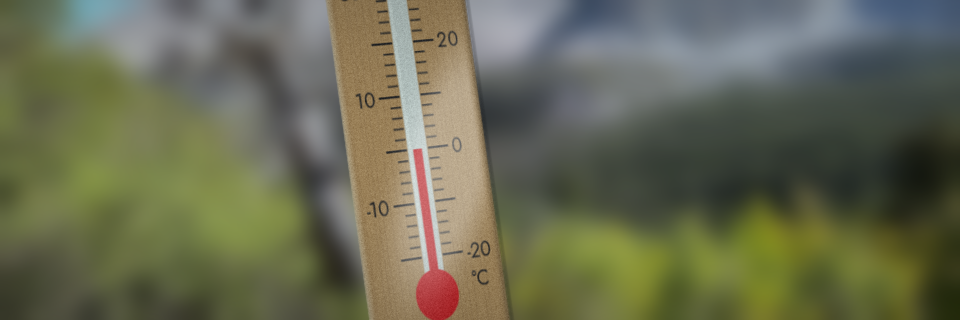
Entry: 0; °C
